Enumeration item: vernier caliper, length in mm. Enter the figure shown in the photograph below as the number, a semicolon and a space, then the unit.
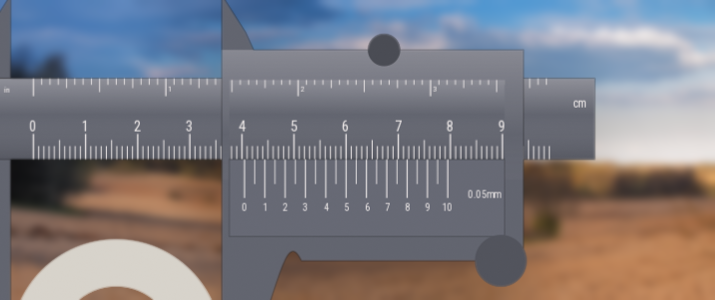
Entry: 40.5; mm
